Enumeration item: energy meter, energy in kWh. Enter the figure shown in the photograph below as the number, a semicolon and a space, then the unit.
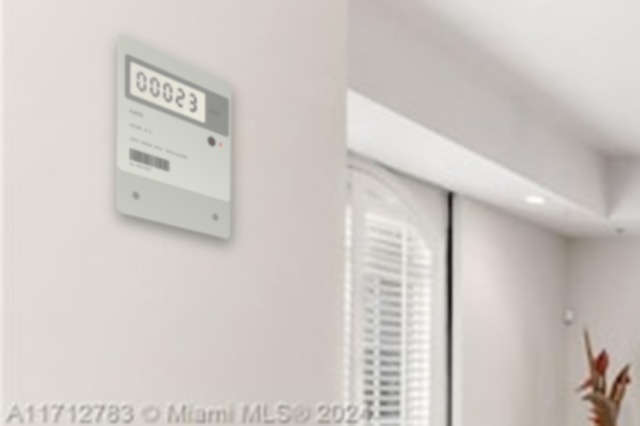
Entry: 23; kWh
